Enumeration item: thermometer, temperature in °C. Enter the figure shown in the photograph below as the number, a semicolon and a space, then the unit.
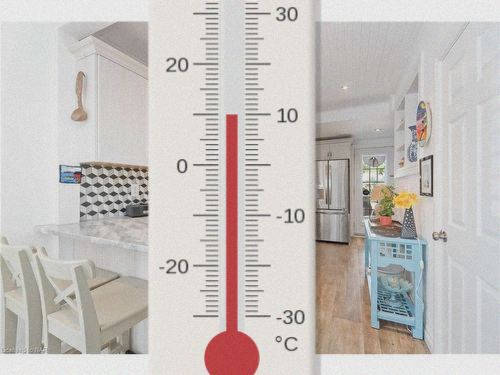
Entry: 10; °C
